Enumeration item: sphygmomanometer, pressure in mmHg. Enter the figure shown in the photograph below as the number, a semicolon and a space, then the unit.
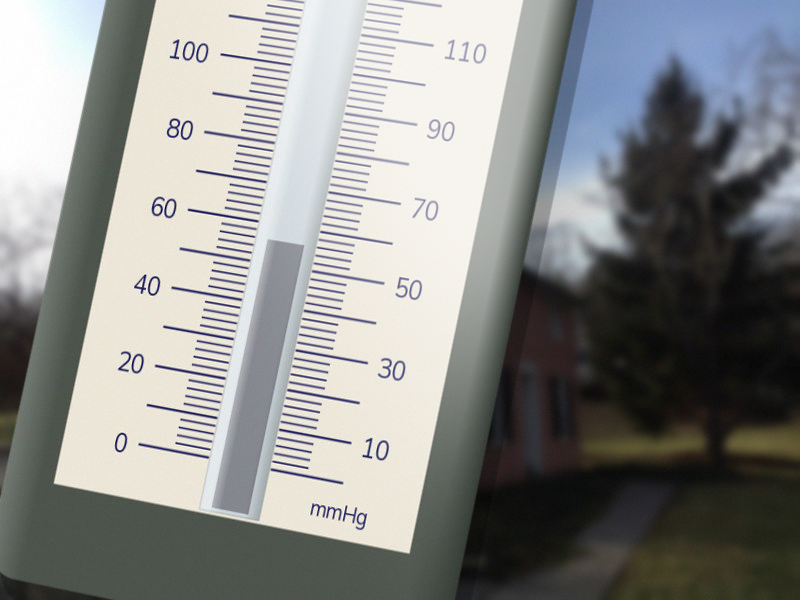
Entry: 56; mmHg
